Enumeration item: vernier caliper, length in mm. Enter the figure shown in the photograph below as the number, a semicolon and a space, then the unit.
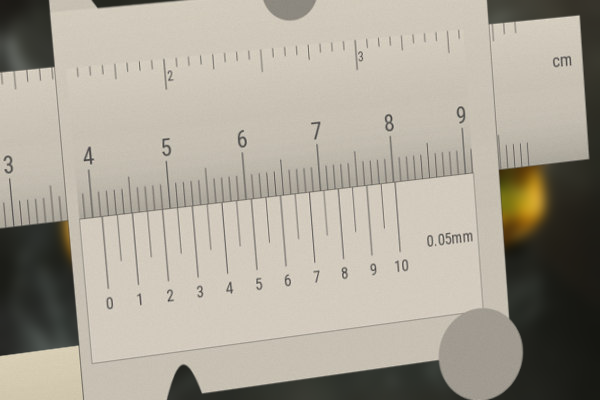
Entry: 41.2; mm
